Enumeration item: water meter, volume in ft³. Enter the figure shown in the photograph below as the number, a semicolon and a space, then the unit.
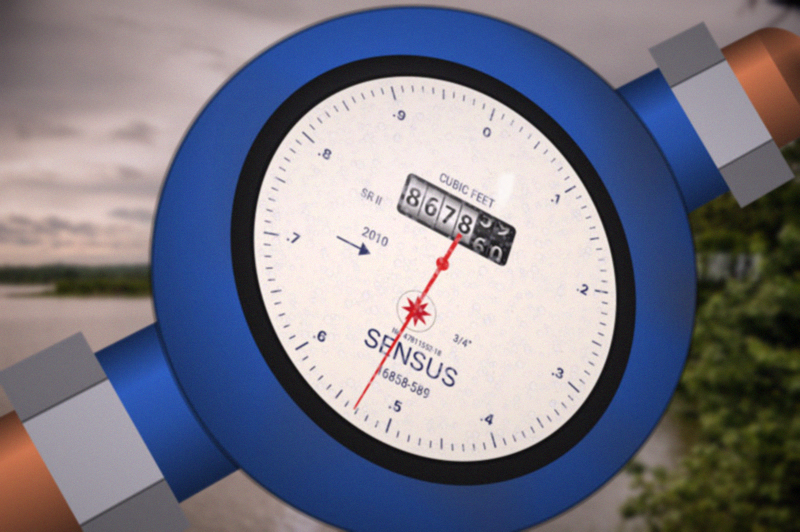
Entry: 867859.53; ft³
